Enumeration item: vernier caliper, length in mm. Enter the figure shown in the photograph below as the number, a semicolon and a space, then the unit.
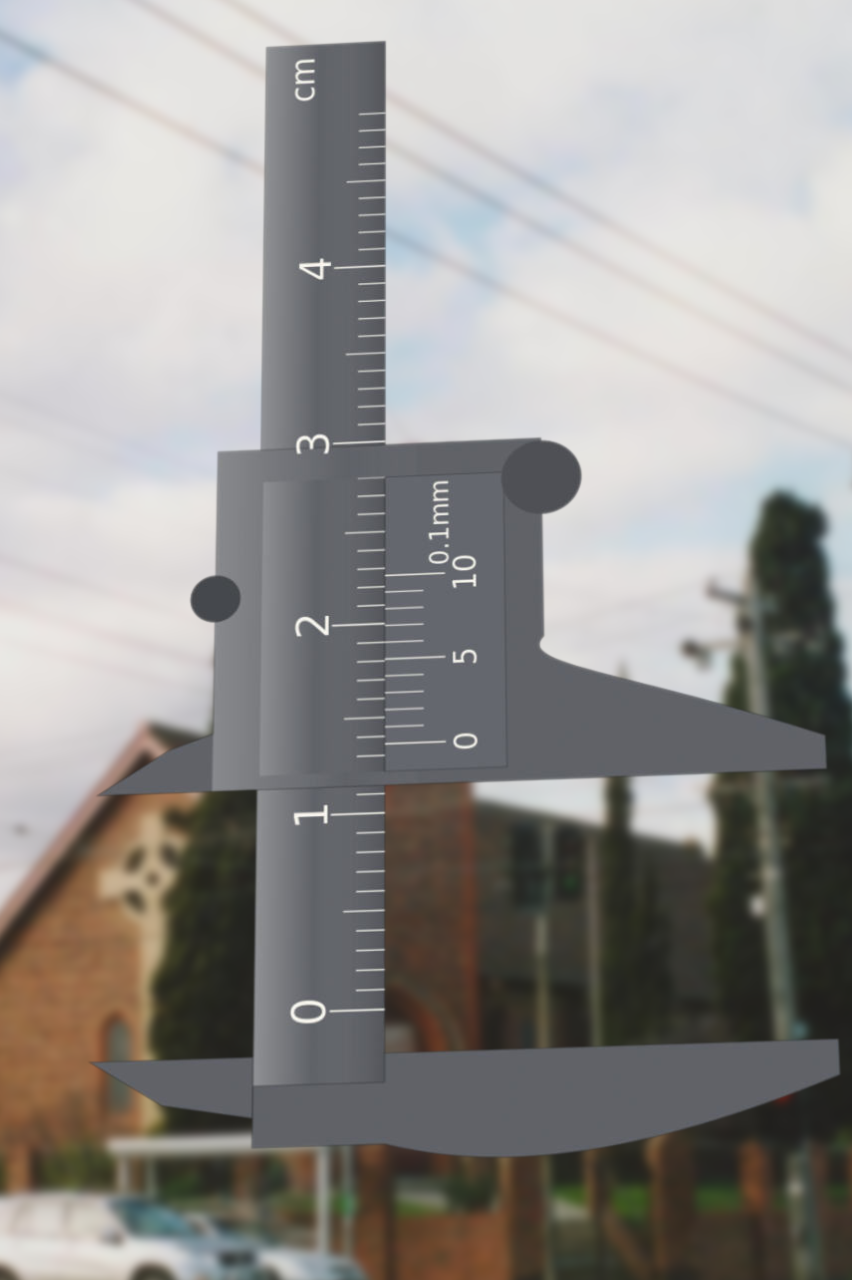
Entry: 13.6; mm
